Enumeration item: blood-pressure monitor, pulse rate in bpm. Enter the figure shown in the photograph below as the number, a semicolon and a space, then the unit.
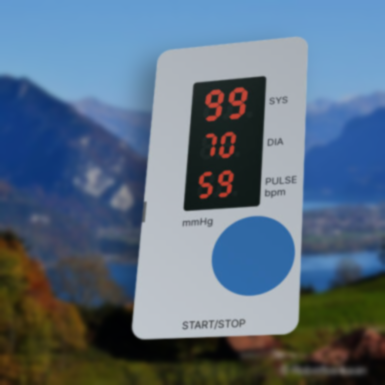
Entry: 59; bpm
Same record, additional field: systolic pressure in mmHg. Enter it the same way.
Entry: 99; mmHg
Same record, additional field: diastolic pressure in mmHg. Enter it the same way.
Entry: 70; mmHg
